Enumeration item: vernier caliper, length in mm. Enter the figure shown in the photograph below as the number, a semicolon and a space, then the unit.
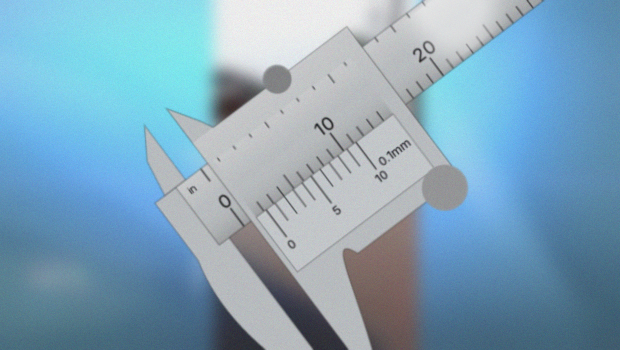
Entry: 2.2; mm
